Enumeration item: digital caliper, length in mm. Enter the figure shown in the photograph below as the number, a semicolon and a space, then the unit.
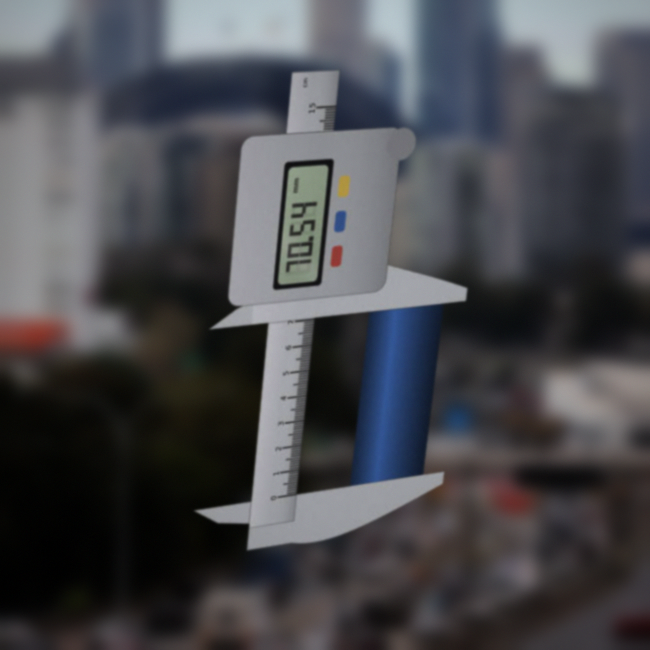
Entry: 70.54; mm
